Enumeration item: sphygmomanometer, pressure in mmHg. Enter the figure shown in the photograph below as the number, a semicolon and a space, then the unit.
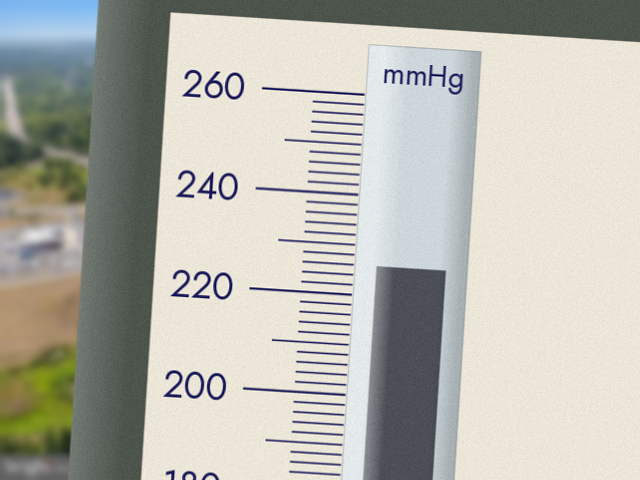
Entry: 226; mmHg
